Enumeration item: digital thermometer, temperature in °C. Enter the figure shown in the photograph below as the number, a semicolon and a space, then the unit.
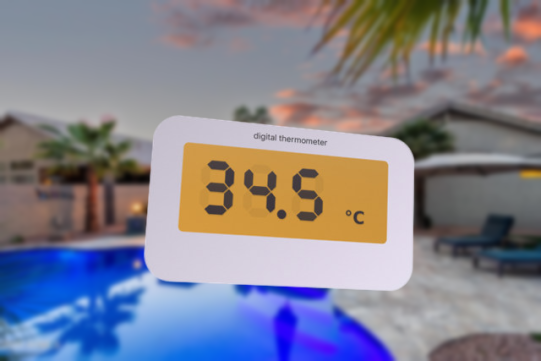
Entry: 34.5; °C
